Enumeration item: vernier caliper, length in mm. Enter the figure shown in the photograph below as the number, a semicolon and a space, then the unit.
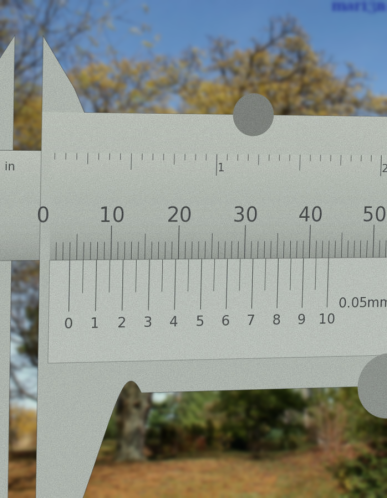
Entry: 4.0; mm
